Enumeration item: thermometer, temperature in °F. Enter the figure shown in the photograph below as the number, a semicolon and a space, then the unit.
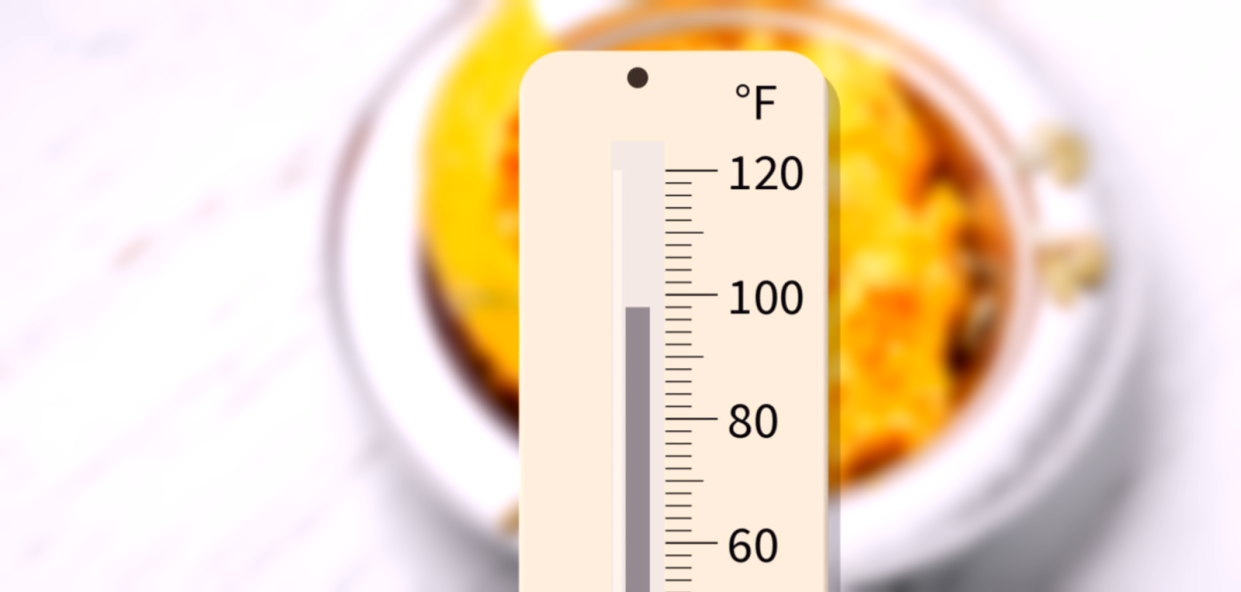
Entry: 98; °F
